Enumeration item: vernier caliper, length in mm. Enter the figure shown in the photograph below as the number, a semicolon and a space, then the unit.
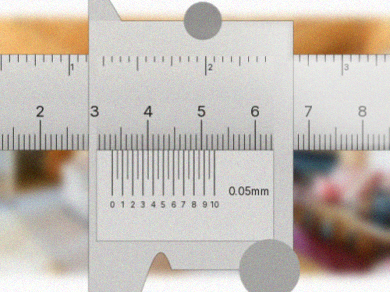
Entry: 33.4; mm
